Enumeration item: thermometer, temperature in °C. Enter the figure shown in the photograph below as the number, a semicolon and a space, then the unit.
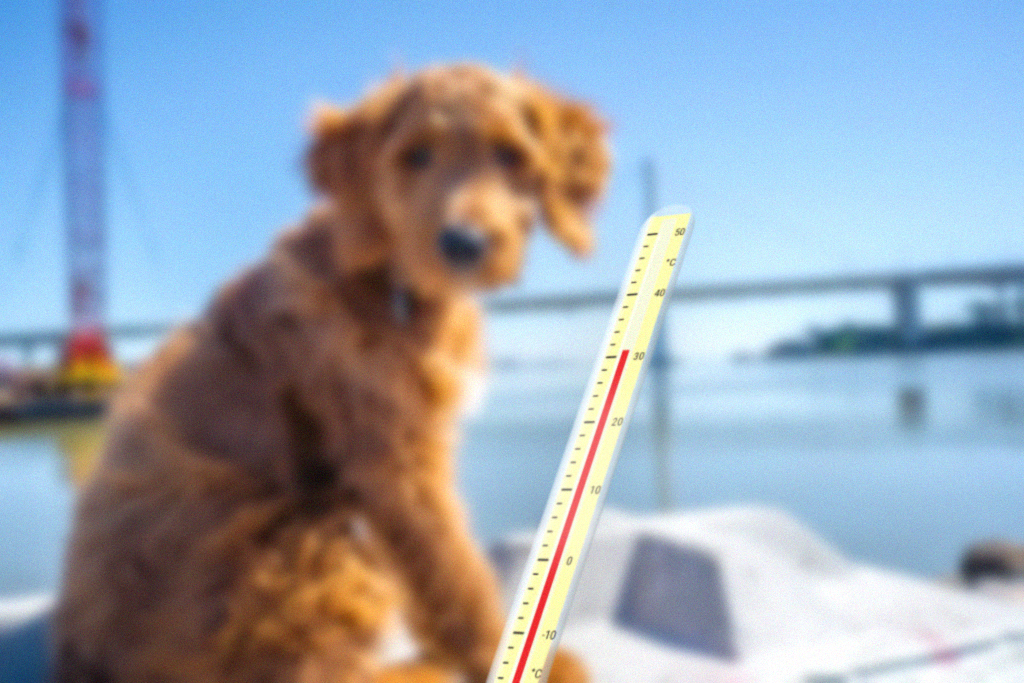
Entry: 31; °C
